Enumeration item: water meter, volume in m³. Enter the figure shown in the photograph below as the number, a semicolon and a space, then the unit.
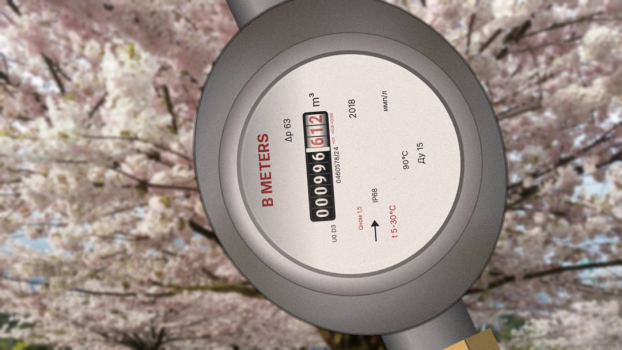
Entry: 996.612; m³
